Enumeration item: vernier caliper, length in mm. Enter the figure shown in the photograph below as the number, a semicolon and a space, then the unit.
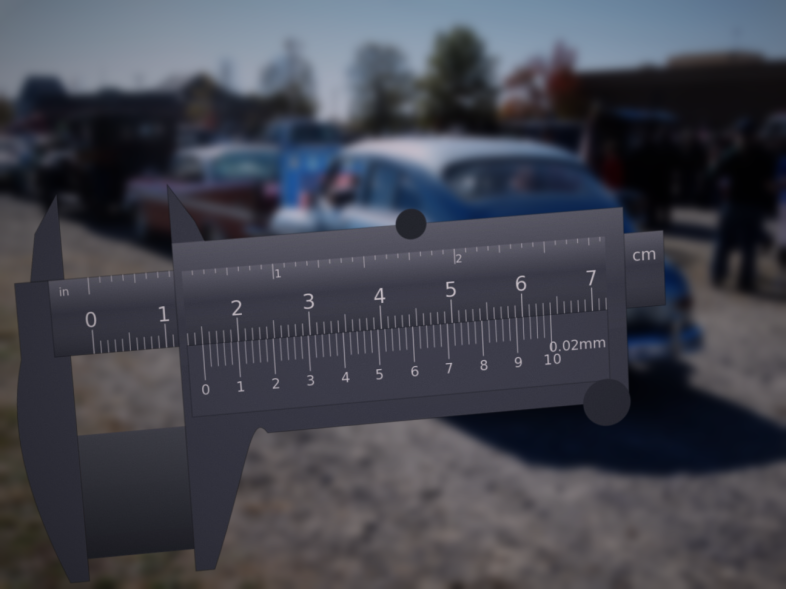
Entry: 15.0; mm
